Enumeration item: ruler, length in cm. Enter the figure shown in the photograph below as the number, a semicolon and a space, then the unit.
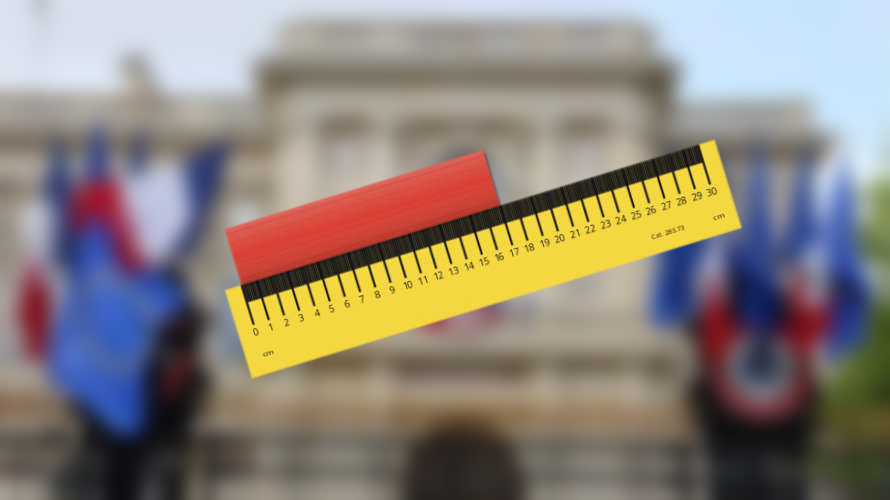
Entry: 17; cm
